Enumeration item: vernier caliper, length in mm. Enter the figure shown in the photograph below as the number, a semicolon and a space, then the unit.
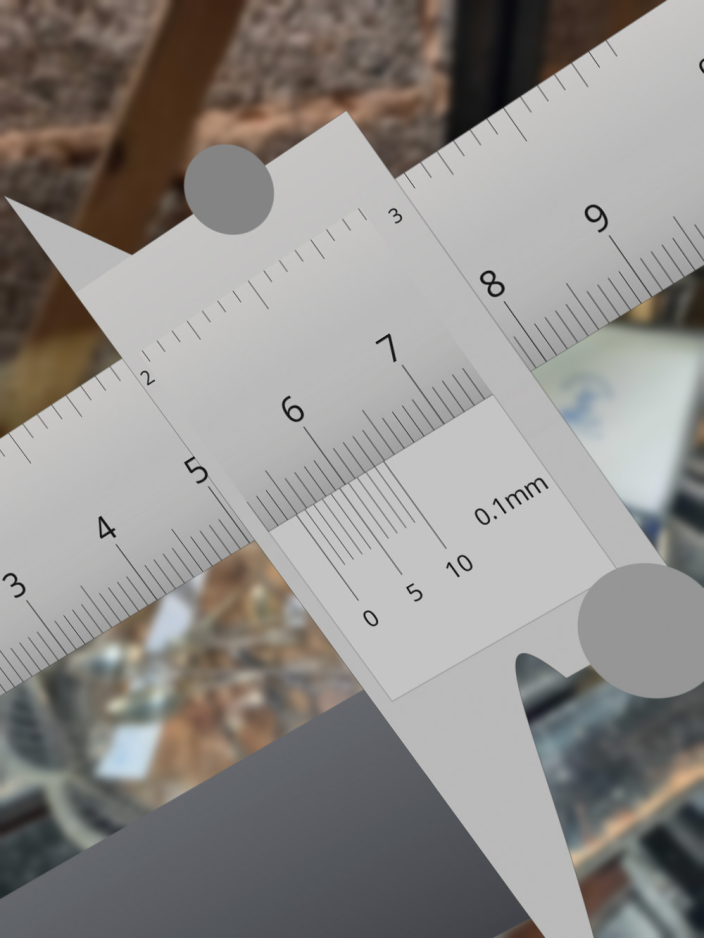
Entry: 54.9; mm
